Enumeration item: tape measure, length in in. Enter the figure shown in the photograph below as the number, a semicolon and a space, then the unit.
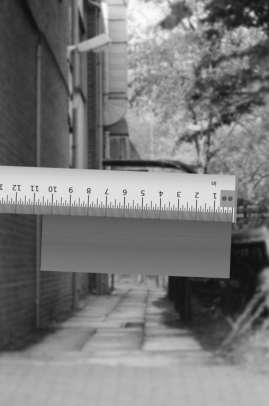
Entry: 10.5; in
